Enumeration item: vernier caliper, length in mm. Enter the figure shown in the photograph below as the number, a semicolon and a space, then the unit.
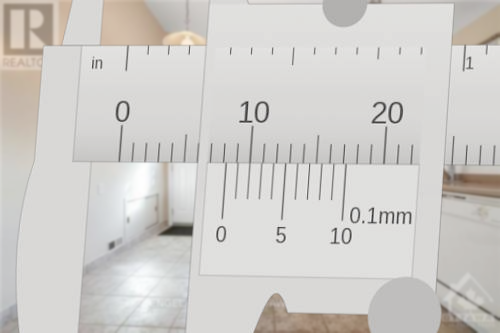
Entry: 8.2; mm
